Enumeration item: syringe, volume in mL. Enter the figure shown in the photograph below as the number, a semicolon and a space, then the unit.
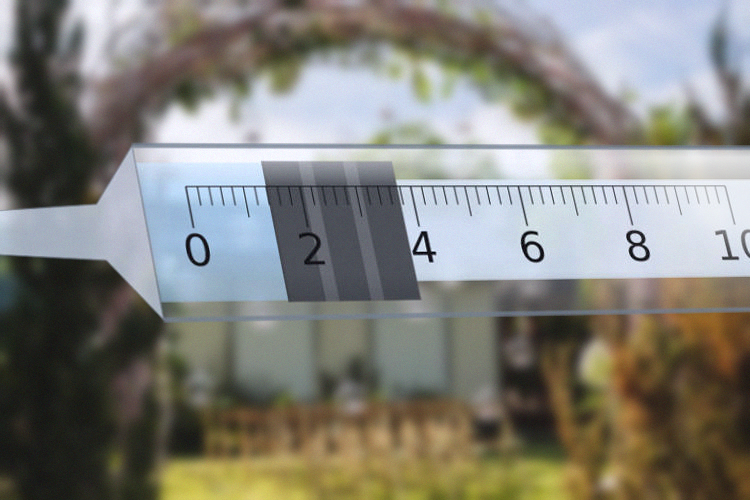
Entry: 1.4; mL
